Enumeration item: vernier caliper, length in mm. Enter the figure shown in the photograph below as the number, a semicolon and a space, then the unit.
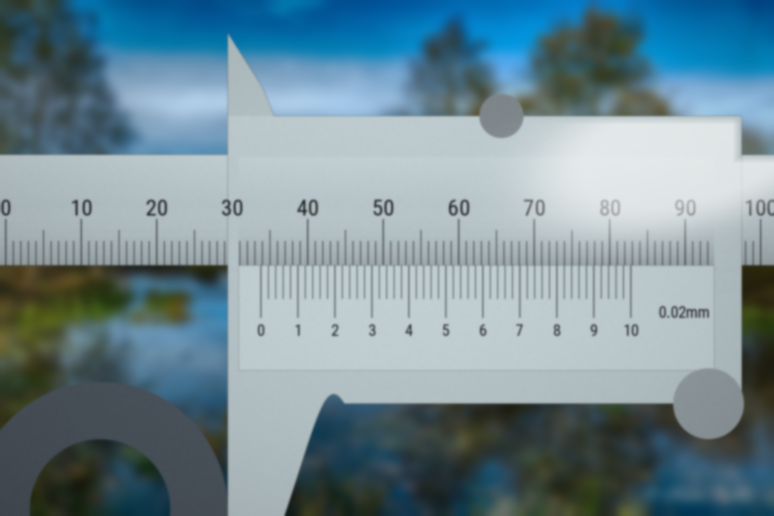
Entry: 33.8; mm
